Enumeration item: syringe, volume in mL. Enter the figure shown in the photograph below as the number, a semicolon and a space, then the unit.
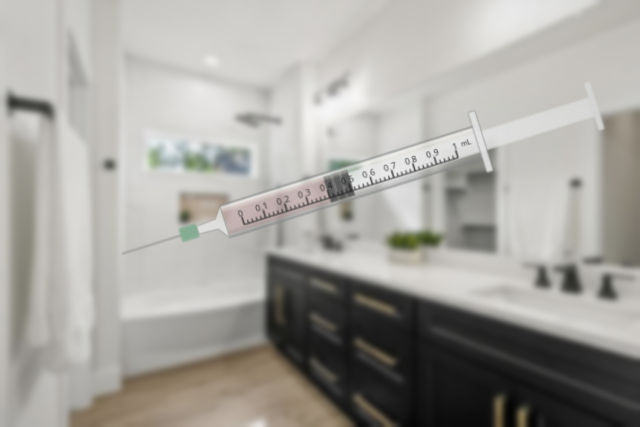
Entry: 0.4; mL
